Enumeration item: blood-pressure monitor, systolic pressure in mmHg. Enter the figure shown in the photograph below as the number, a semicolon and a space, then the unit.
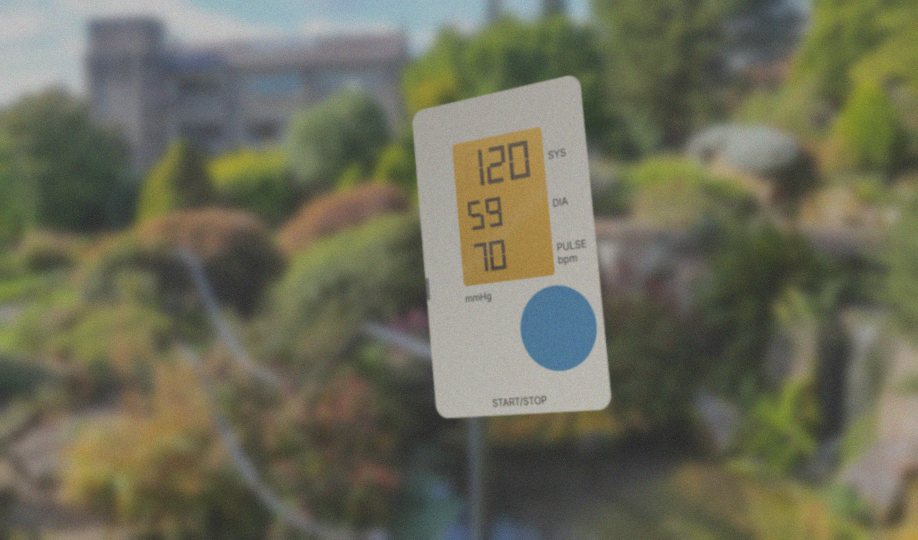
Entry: 120; mmHg
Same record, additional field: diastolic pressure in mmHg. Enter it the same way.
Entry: 59; mmHg
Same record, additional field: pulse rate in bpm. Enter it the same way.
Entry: 70; bpm
